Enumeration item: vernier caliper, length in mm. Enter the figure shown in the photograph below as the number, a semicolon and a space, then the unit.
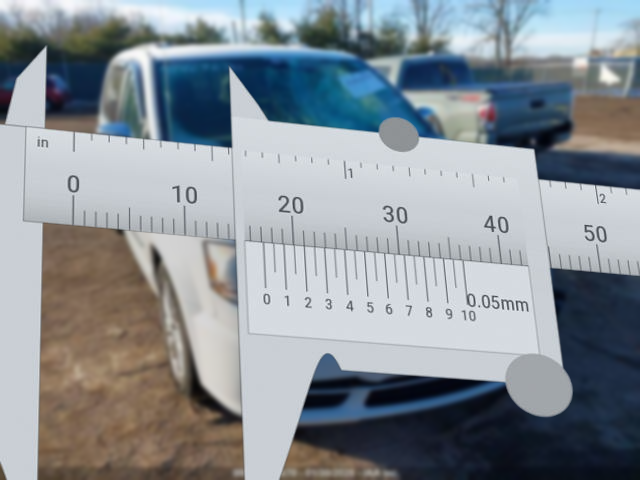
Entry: 17.2; mm
